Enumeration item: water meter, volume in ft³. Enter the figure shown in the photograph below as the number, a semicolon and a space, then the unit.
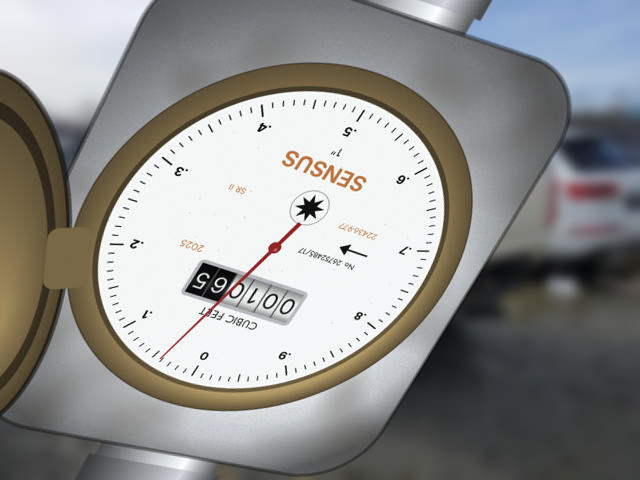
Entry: 1065.04; ft³
